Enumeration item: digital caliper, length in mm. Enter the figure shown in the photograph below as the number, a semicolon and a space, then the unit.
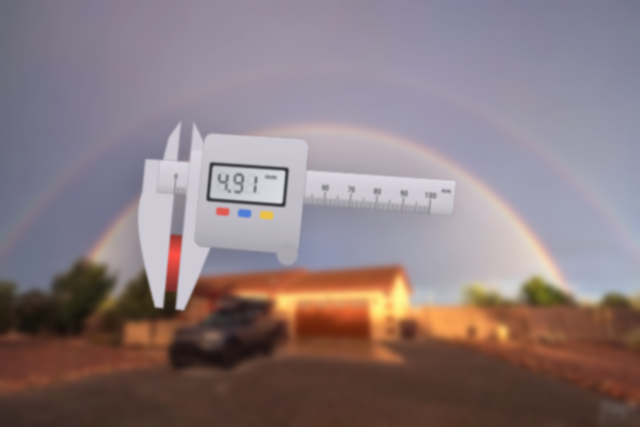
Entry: 4.91; mm
